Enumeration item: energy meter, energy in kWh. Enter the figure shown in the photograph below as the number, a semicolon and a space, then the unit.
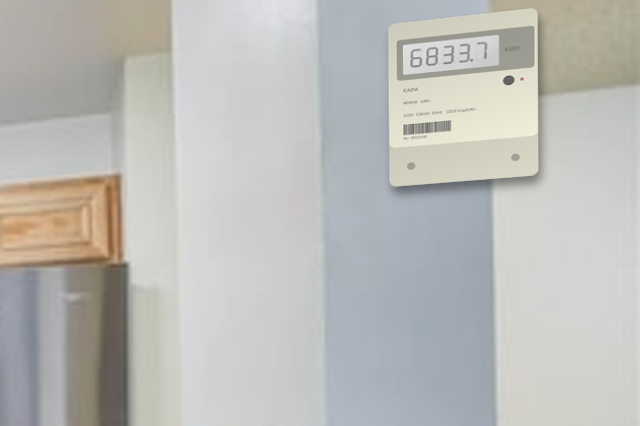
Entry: 6833.7; kWh
